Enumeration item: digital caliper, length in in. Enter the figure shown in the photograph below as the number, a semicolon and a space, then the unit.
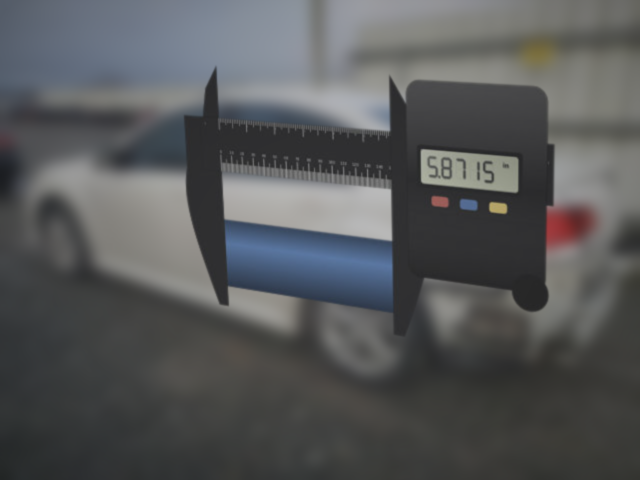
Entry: 5.8715; in
